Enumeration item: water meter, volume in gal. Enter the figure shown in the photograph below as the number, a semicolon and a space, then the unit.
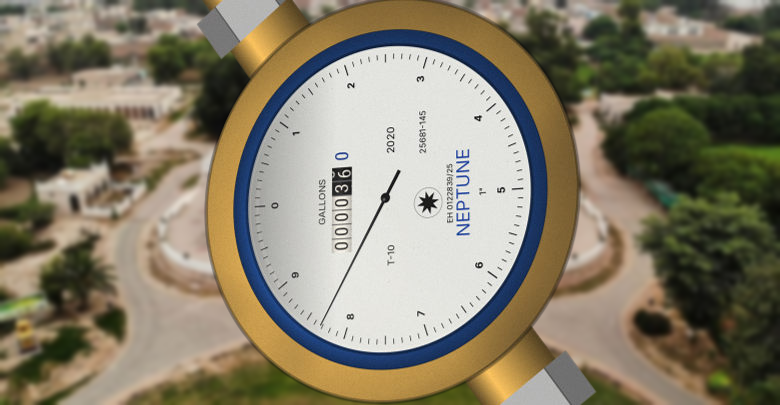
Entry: 358.3; gal
